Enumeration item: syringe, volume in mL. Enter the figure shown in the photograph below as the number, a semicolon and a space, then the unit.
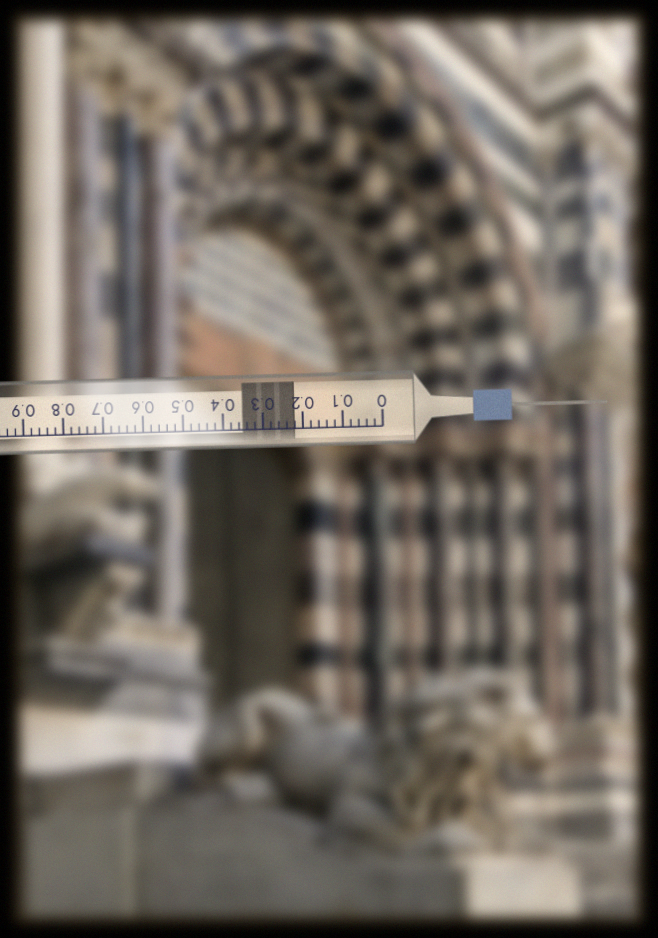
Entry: 0.22; mL
